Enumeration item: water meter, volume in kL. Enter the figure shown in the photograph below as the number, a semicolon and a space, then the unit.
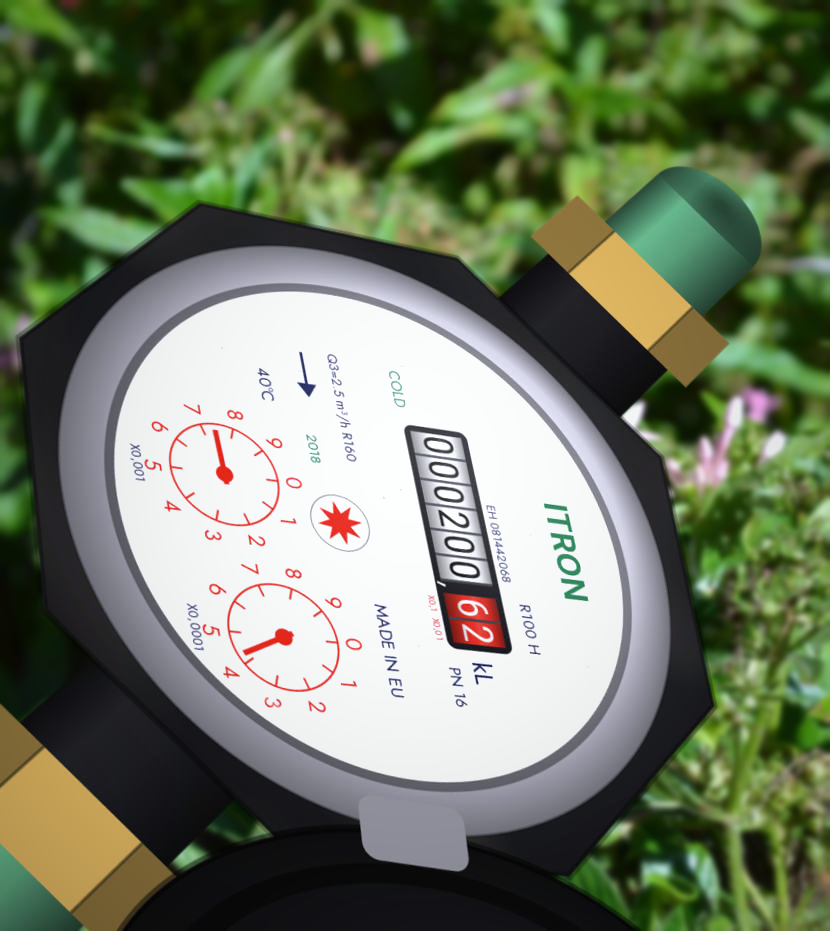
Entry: 200.6274; kL
